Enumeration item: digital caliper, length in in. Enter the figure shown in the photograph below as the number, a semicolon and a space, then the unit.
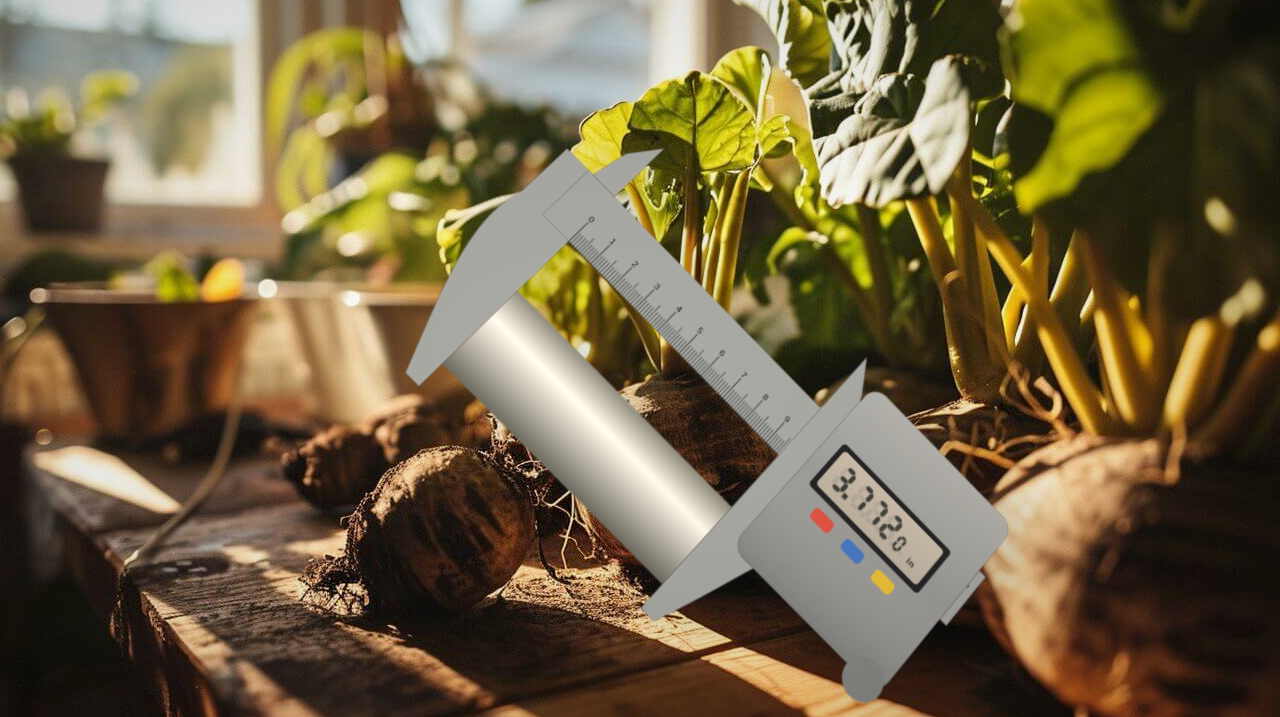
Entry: 3.7720; in
